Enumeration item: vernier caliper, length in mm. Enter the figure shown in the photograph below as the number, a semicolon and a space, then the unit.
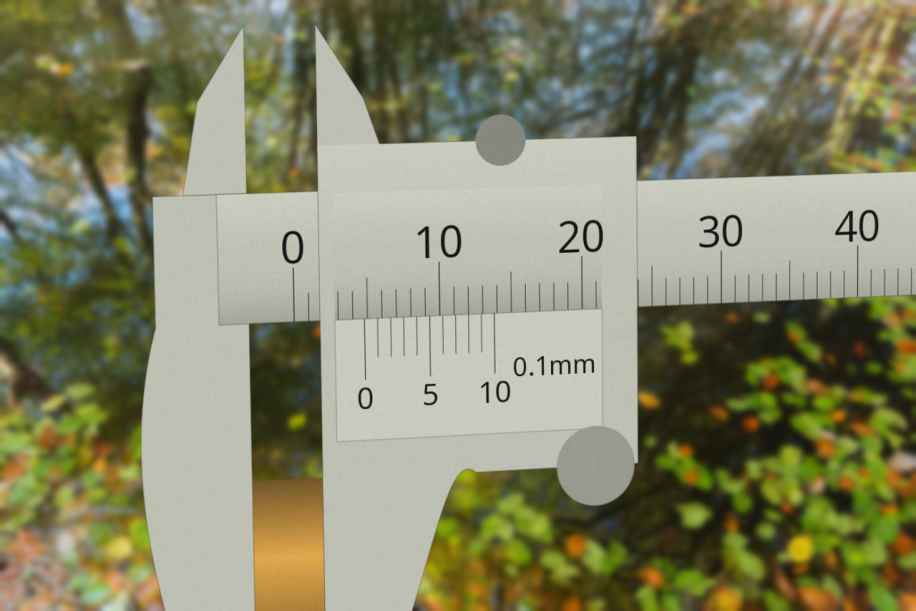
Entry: 4.8; mm
